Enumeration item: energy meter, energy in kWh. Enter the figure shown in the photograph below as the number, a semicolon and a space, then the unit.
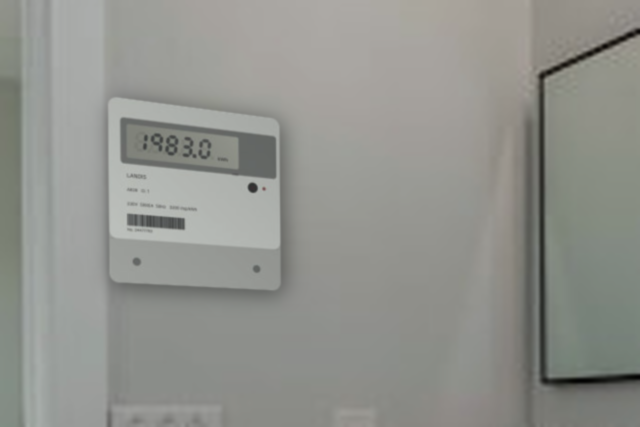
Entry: 1983.0; kWh
